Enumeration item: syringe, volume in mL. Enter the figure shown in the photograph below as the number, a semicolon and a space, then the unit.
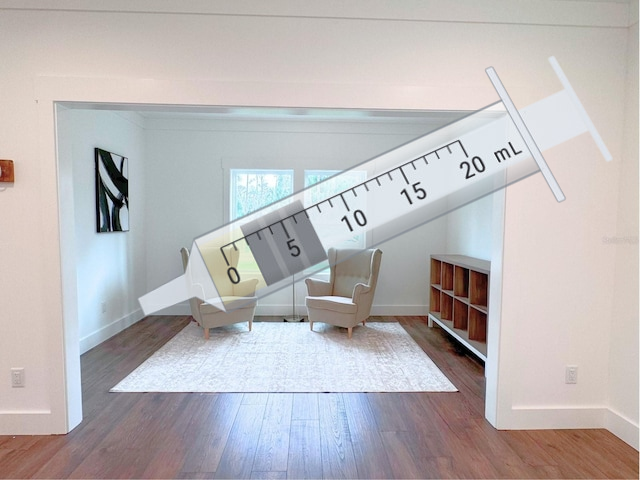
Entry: 2; mL
